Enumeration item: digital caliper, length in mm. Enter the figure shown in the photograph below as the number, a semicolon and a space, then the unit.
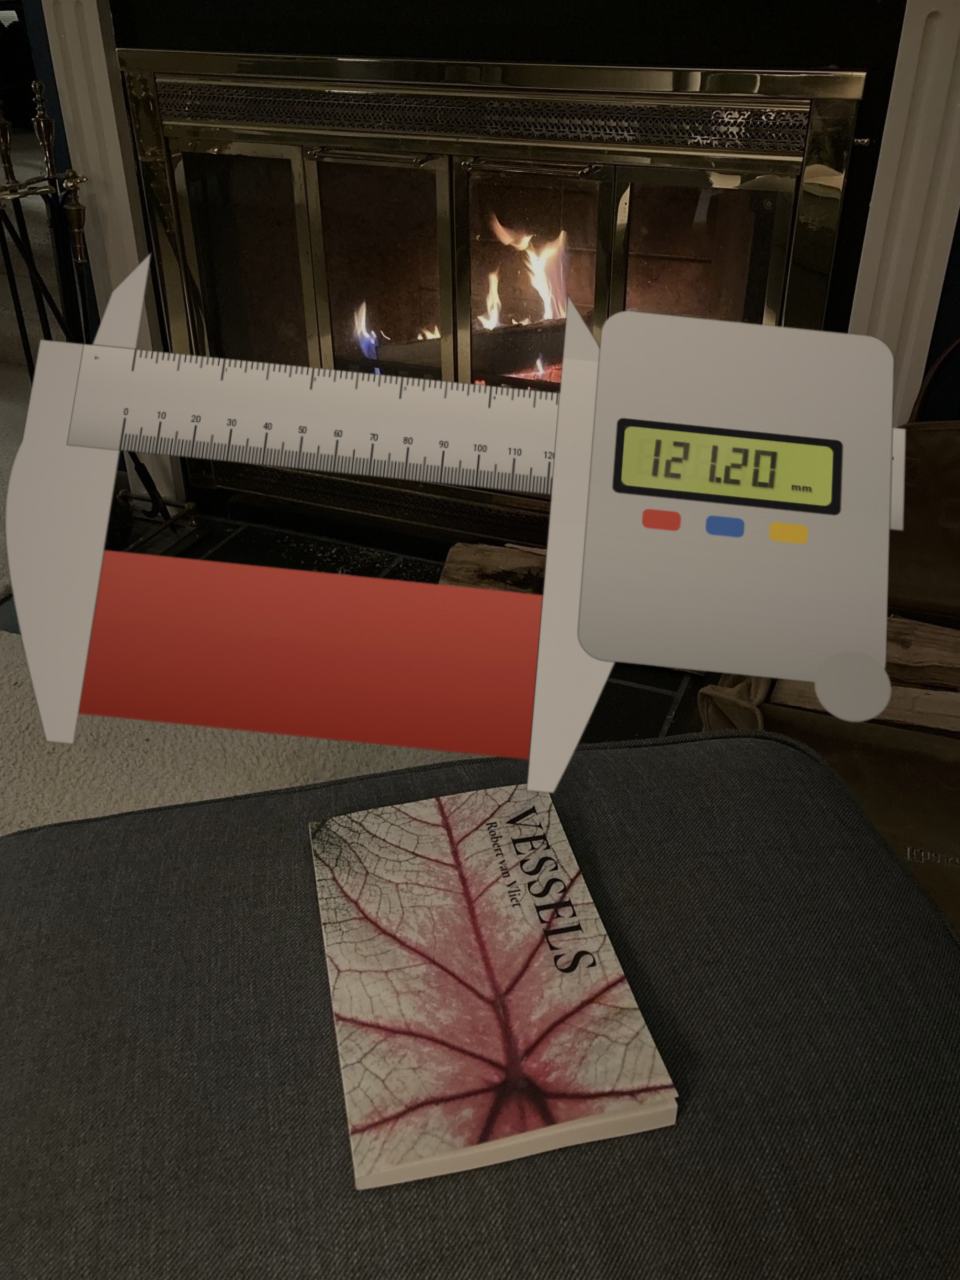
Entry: 121.20; mm
